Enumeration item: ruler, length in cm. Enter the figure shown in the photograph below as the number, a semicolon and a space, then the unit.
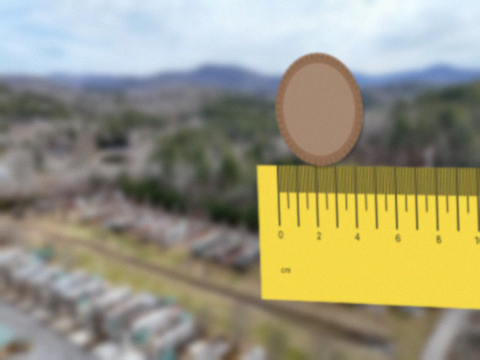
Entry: 4.5; cm
